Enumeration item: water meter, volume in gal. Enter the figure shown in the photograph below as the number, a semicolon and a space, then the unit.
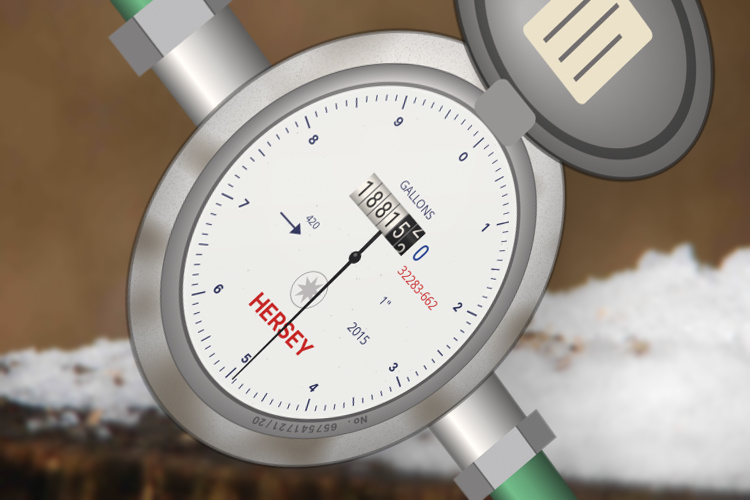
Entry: 1881524.9; gal
